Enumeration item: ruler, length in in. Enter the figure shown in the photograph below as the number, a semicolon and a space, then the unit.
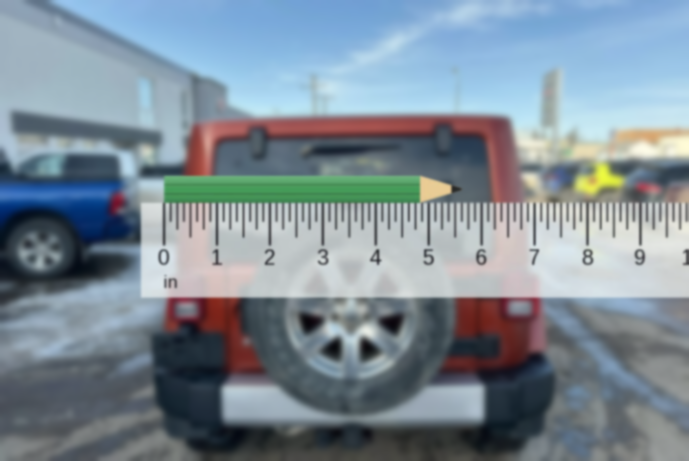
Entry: 5.625; in
